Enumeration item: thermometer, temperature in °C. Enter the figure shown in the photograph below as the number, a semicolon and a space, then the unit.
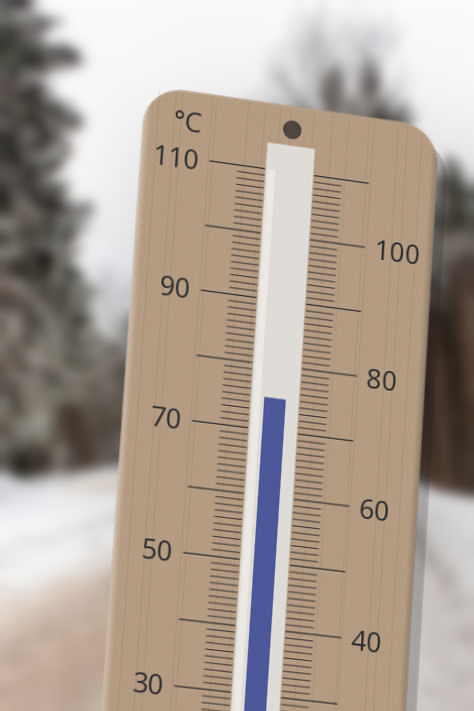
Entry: 75; °C
